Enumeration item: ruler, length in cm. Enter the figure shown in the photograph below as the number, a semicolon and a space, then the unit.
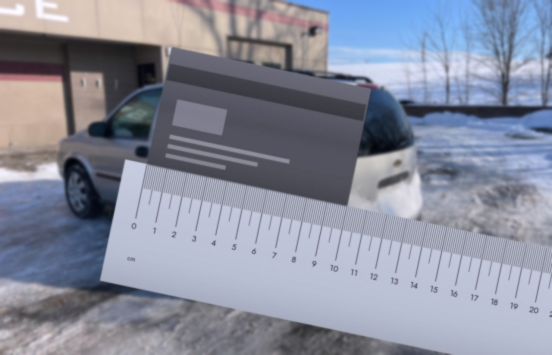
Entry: 10; cm
